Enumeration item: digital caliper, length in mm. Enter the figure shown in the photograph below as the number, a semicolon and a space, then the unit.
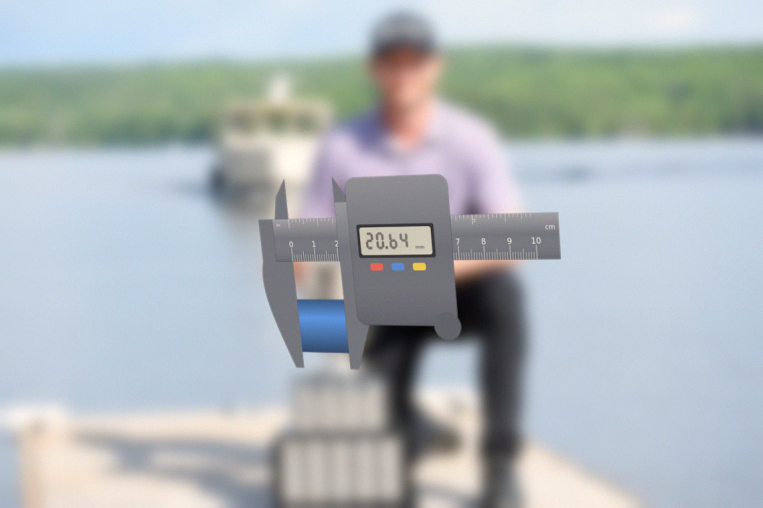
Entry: 20.64; mm
